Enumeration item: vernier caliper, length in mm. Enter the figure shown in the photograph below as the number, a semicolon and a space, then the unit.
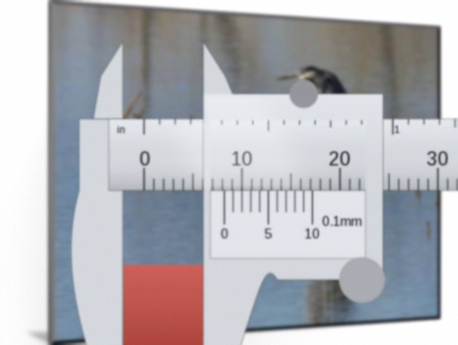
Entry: 8.2; mm
